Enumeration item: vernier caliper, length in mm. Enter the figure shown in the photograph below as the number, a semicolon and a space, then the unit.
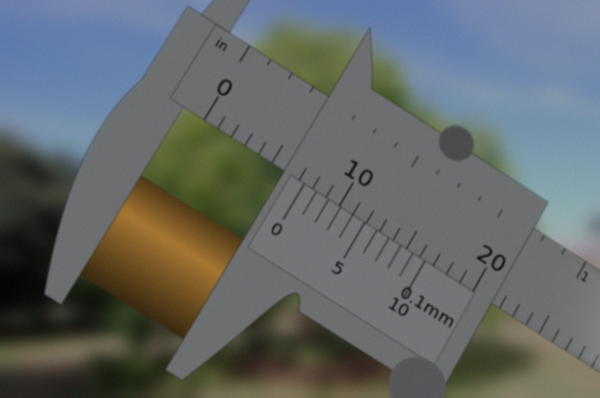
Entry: 7.4; mm
